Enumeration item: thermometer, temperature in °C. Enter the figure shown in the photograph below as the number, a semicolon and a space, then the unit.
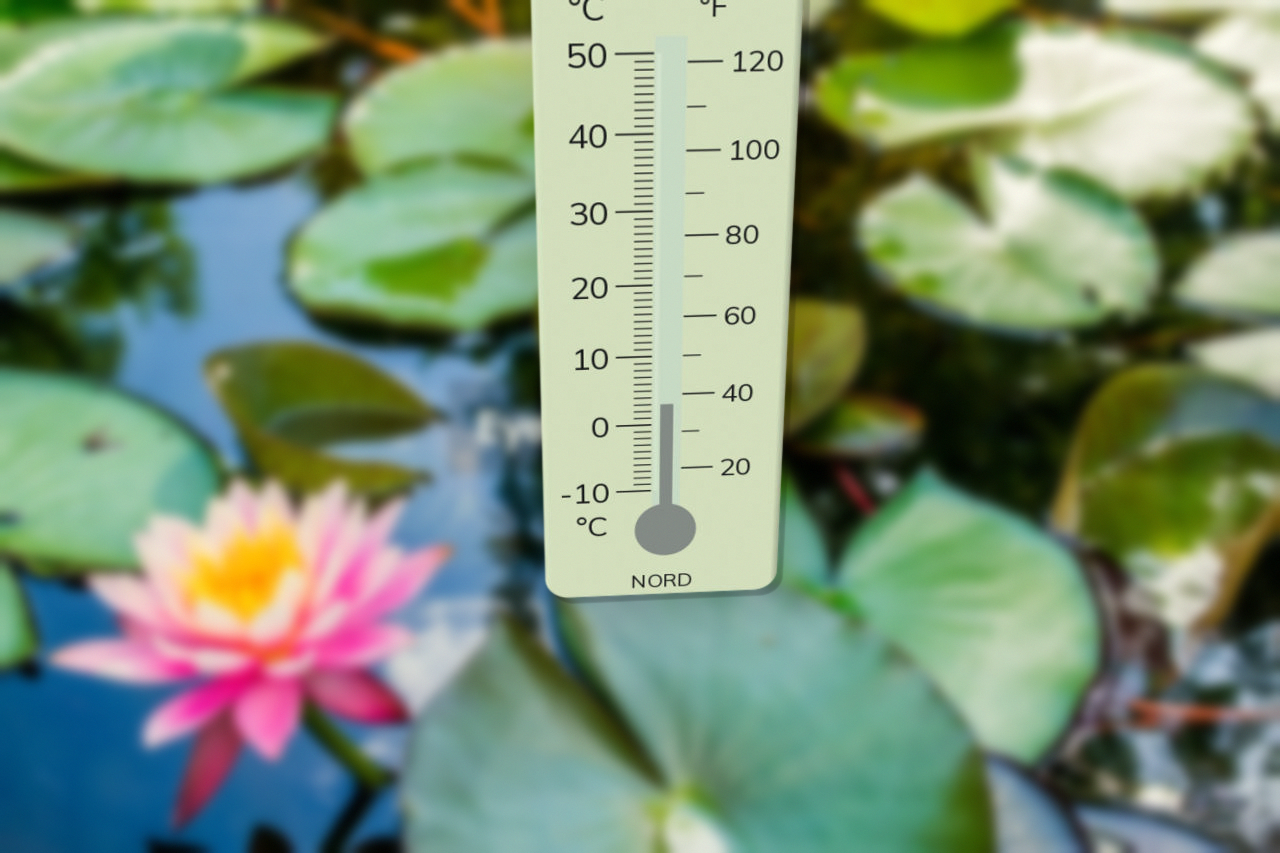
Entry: 3; °C
